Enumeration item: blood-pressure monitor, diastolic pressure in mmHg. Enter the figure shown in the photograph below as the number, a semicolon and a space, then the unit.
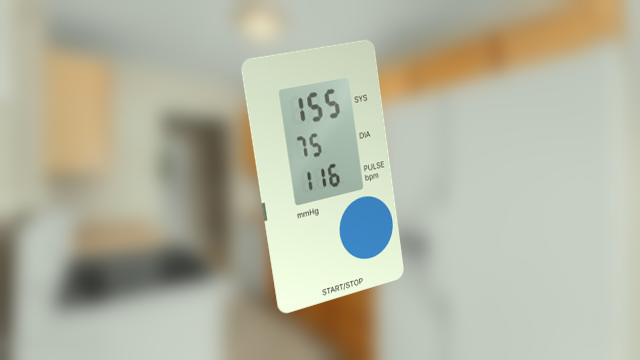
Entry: 75; mmHg
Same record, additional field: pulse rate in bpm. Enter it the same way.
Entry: 116; bpm
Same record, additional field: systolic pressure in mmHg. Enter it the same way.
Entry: 155; mmHg
